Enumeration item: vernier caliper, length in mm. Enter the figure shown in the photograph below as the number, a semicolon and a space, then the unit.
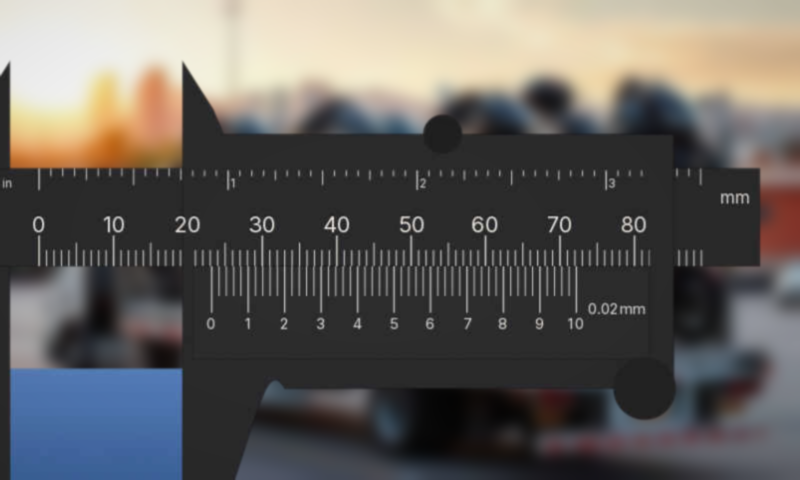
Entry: 23.2; mm
